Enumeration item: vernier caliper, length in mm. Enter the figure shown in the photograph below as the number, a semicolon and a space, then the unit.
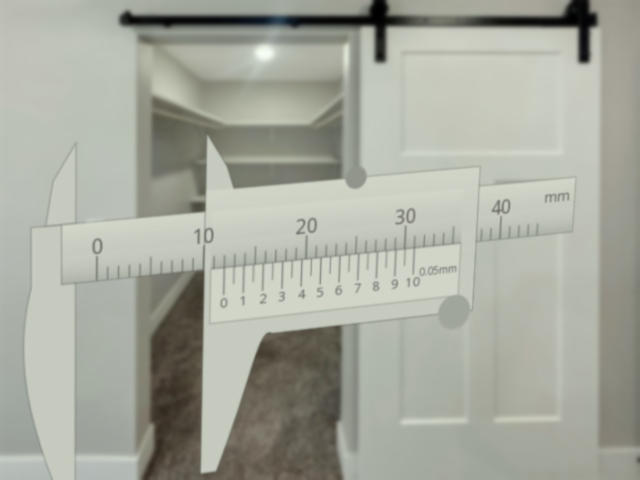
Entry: 12.0; mm
